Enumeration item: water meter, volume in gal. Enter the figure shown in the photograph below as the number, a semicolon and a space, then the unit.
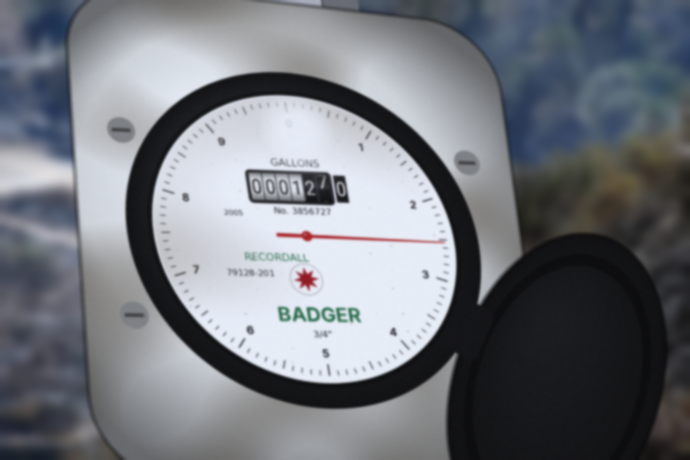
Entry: 1272.5; gal
